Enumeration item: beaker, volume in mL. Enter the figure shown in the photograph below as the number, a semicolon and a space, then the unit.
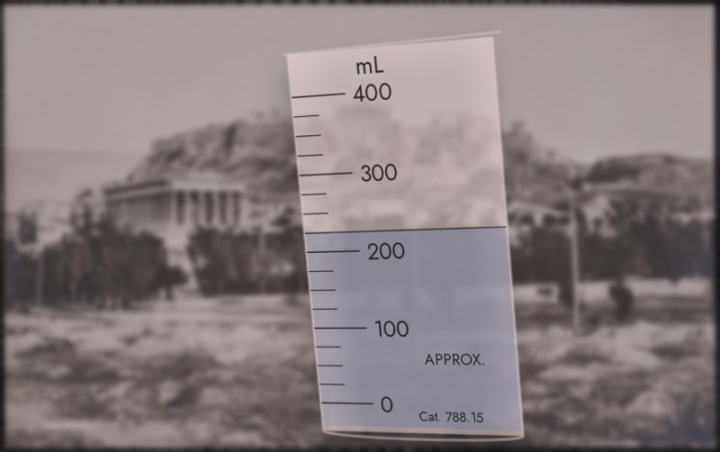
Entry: 225; mL
